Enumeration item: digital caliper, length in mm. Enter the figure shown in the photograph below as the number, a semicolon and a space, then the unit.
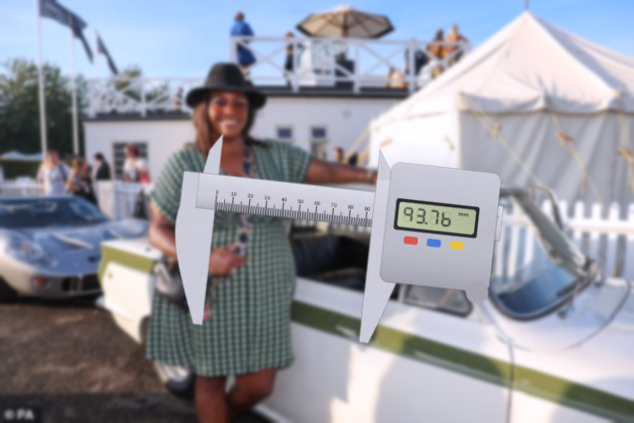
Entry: 93.76; mm
